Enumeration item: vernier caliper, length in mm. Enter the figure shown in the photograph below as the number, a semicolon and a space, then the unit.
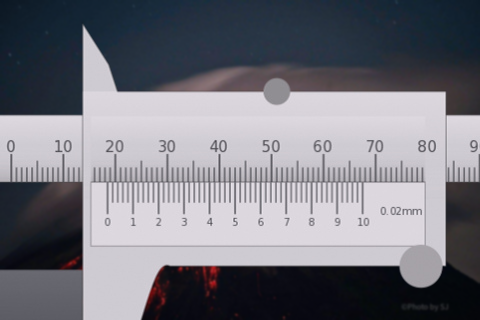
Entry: 18.5; mm
